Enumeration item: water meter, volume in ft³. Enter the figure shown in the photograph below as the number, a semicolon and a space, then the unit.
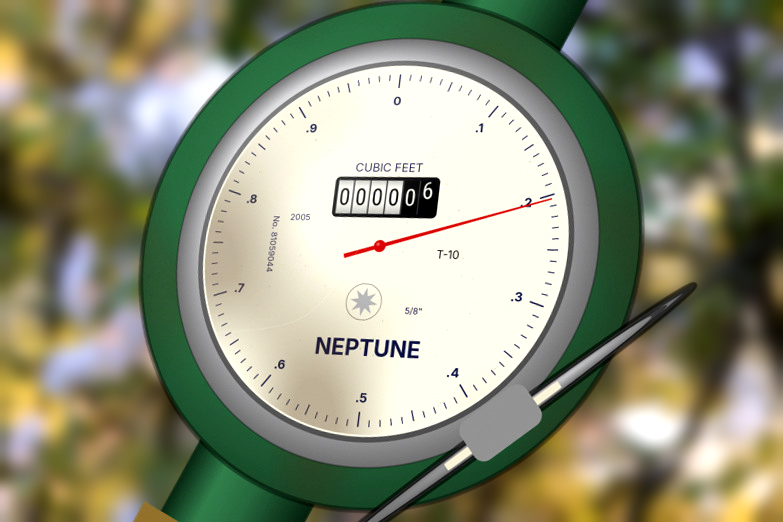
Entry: 6.20; ft³
